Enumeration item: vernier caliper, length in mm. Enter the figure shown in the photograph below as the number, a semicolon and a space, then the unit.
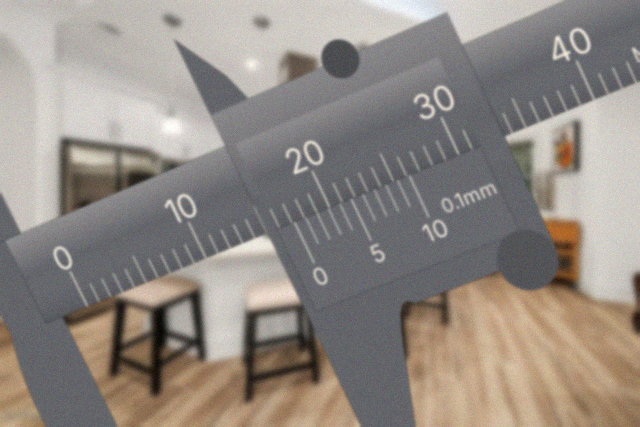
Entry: 17.2; mm
